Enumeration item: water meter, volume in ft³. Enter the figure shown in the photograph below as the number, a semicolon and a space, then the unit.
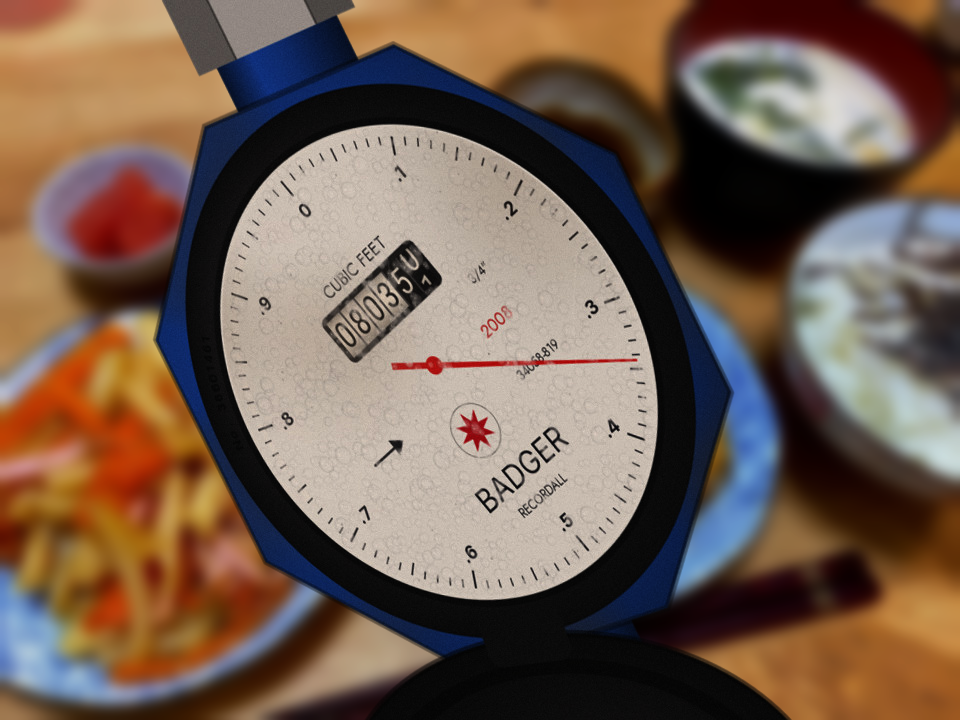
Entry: 80350.34; ft³
